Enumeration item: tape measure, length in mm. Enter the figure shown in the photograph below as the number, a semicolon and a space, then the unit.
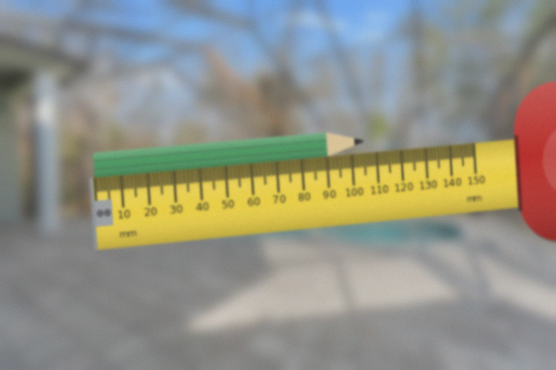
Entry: 105; mm
